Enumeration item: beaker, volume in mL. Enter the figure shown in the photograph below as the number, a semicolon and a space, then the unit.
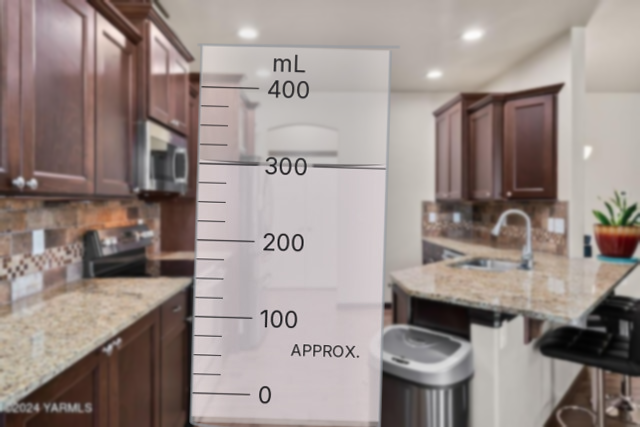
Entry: 300; mL
